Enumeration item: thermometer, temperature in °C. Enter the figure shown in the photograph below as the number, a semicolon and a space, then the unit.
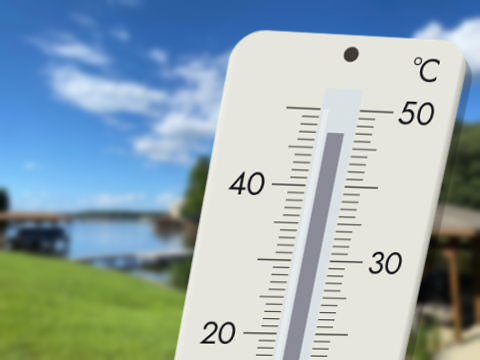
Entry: 47; °C
